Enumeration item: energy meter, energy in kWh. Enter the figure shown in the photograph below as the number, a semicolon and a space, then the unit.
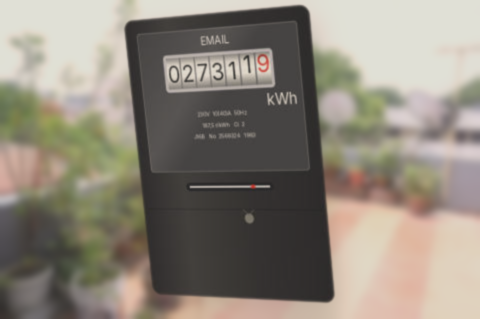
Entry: 27311.9; kWh
